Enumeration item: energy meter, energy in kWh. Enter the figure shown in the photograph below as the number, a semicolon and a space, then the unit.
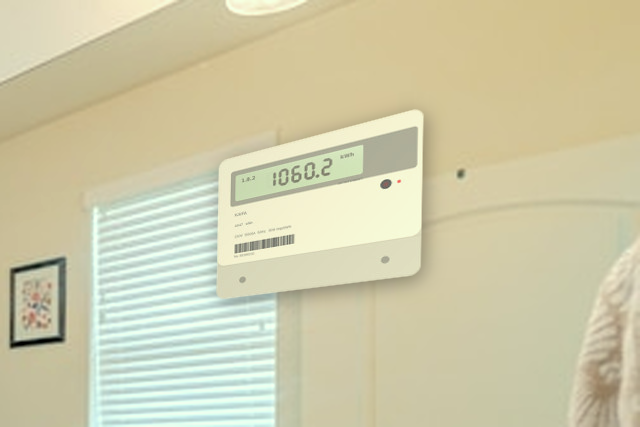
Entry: 1060.2; kWh
